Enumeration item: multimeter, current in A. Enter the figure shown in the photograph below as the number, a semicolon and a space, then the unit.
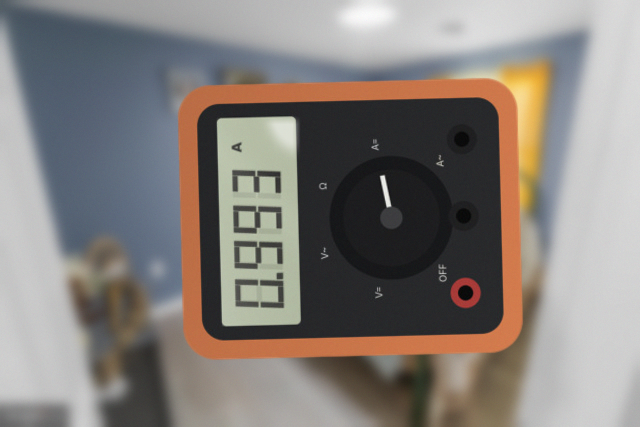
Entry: 0.993; A
